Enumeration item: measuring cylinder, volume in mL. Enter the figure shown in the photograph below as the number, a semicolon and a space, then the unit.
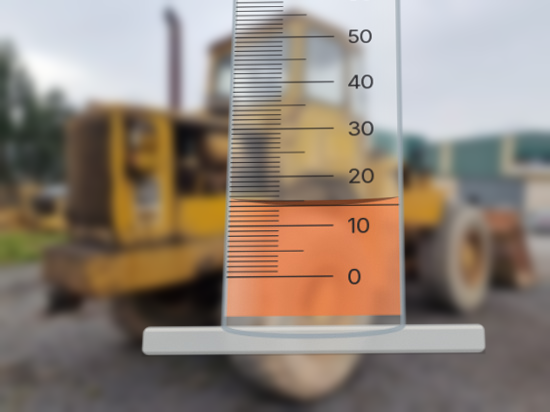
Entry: 14; mL
